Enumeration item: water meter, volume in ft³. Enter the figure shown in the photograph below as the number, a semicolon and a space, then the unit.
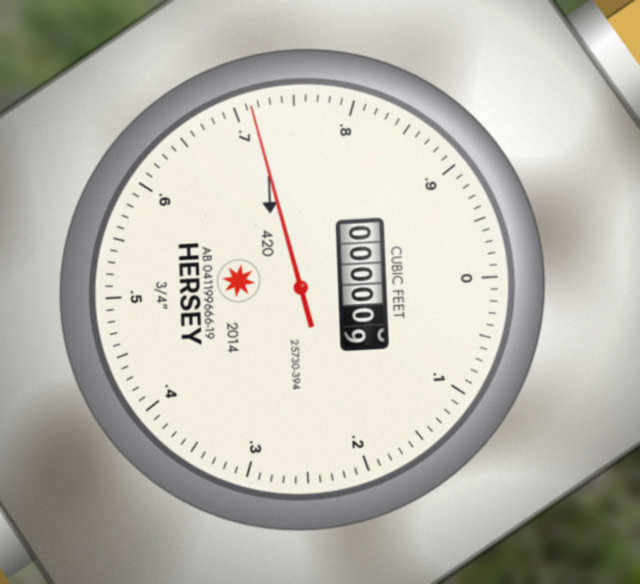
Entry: 8.71; ft³
